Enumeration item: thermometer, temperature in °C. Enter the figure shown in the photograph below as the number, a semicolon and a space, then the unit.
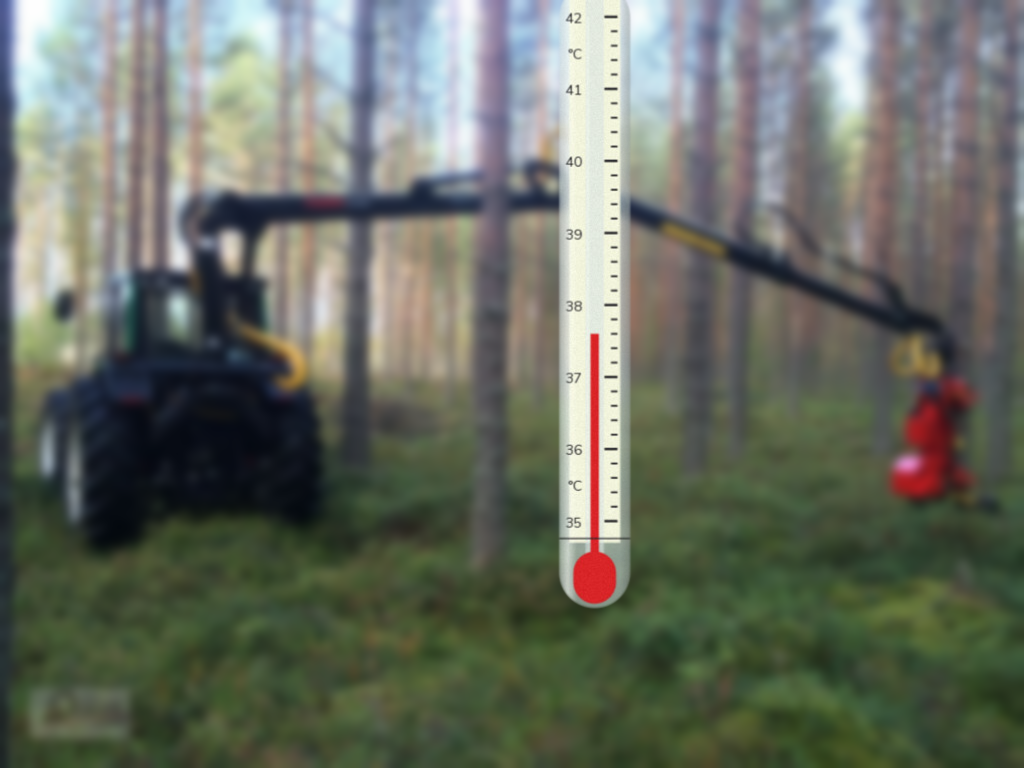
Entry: 37.6; °C
